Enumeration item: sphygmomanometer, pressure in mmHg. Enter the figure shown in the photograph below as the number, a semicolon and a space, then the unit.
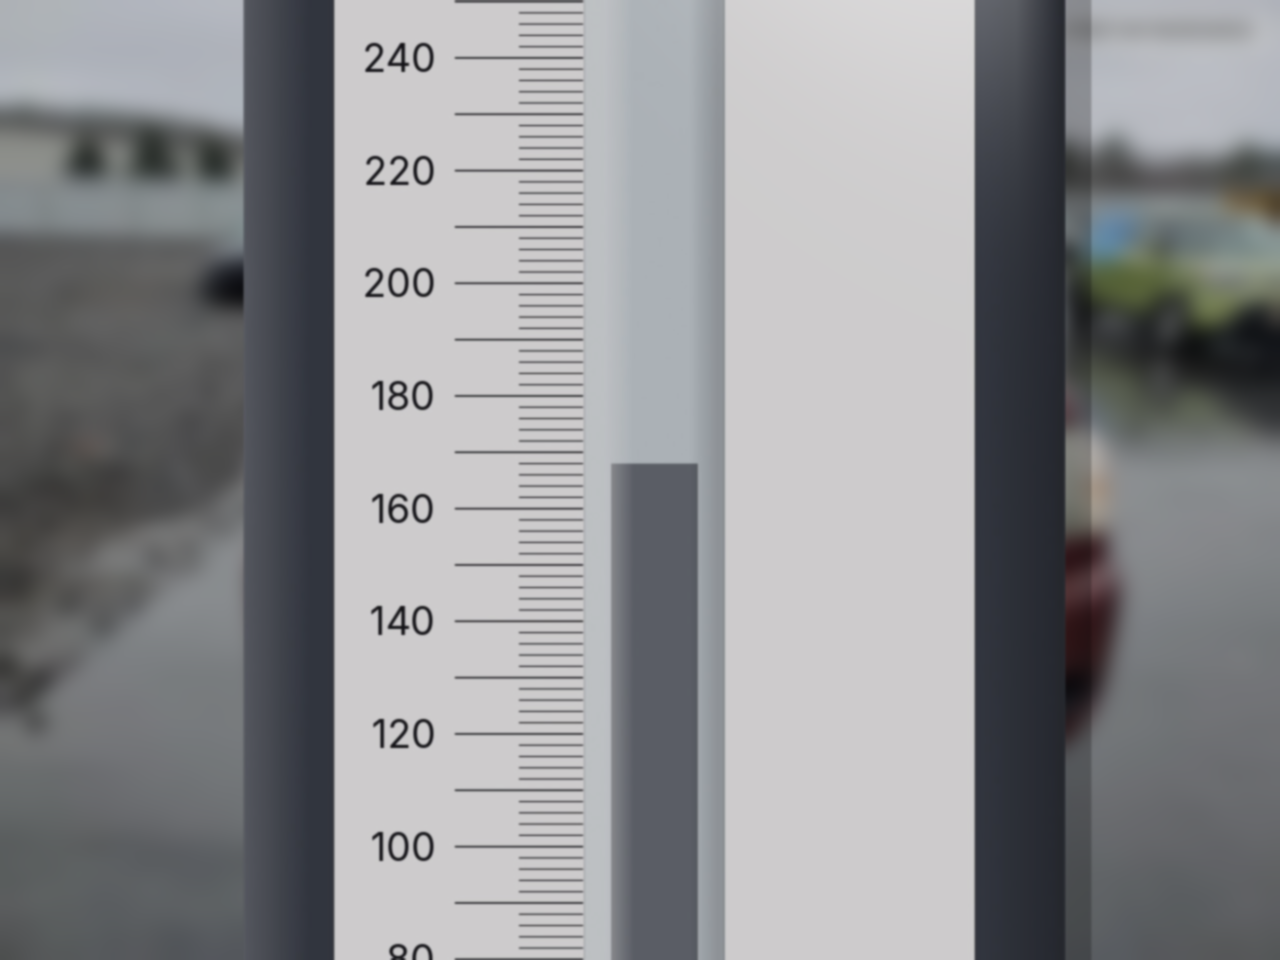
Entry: 168; mmHg
